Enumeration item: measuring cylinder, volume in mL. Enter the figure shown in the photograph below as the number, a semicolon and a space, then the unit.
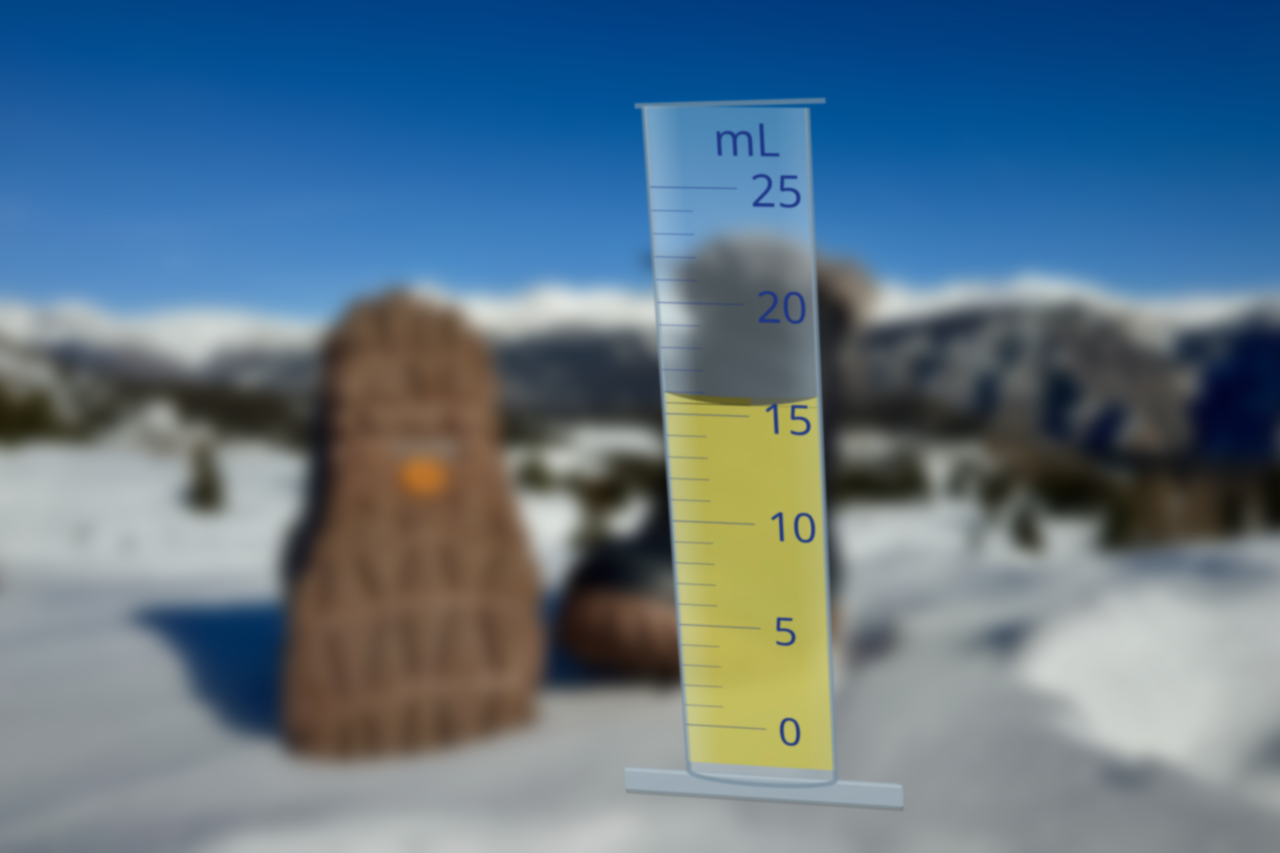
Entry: 15.5; mL
